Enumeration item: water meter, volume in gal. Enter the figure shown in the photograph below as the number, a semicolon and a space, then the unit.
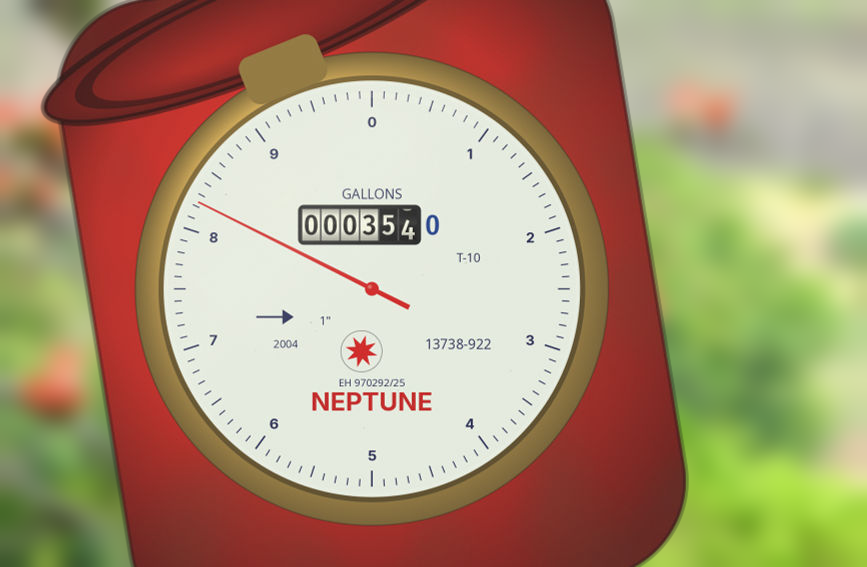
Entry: 3538.2; gal
